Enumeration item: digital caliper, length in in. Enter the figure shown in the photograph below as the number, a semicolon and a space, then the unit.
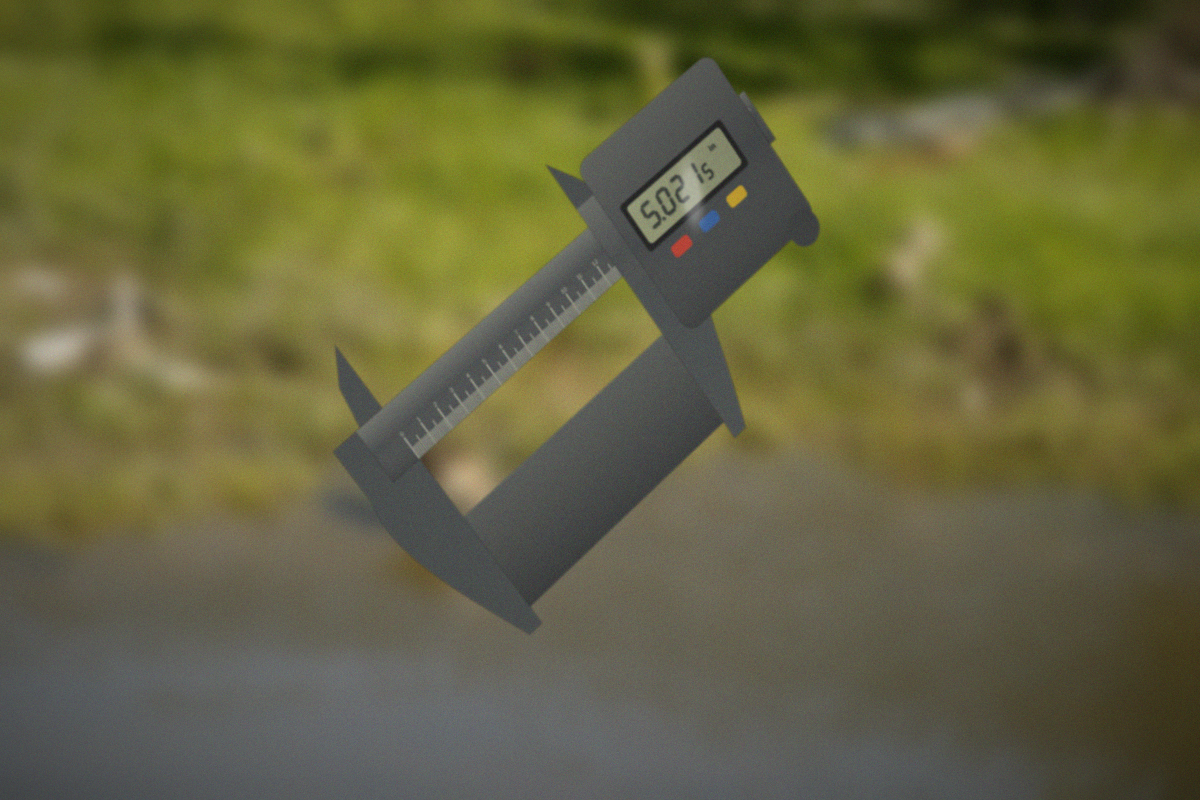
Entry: 5.0215; in
